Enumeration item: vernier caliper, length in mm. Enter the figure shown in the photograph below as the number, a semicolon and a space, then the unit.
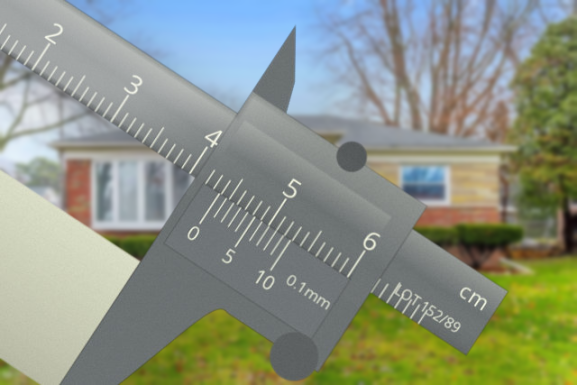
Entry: 43.8; mm
